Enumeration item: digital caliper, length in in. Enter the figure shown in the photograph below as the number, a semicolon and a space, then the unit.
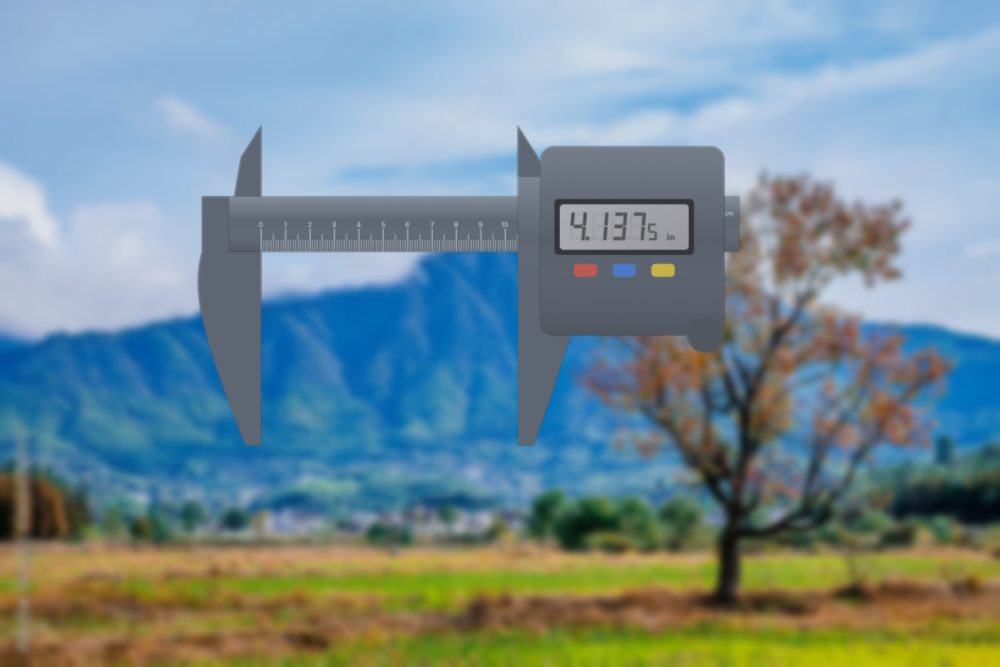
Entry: 4.1375; in
